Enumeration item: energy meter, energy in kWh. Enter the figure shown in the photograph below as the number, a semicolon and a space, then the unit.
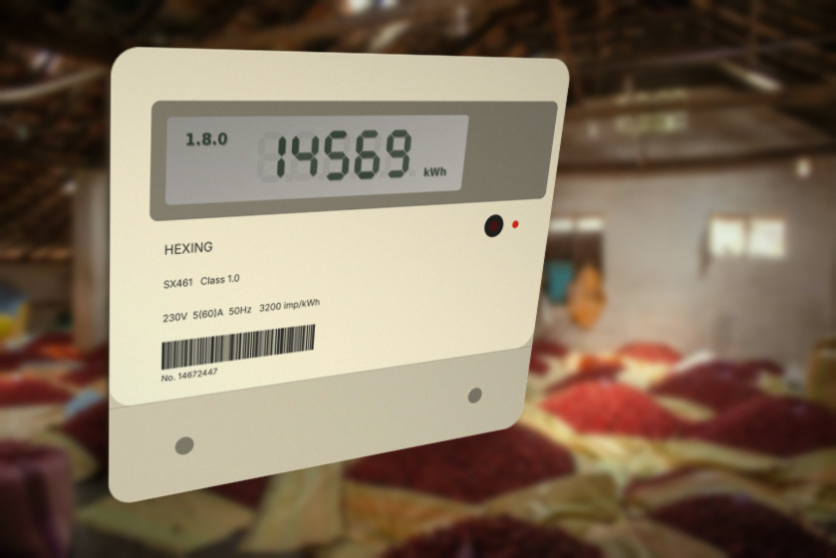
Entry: 14569; kWh
